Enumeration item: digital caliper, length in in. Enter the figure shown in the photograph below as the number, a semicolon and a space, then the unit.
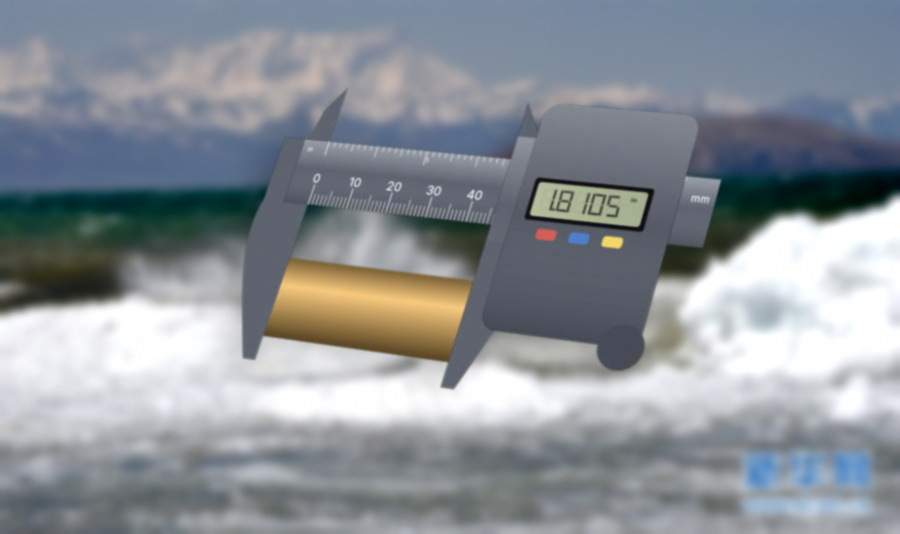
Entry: 1.8105; in
